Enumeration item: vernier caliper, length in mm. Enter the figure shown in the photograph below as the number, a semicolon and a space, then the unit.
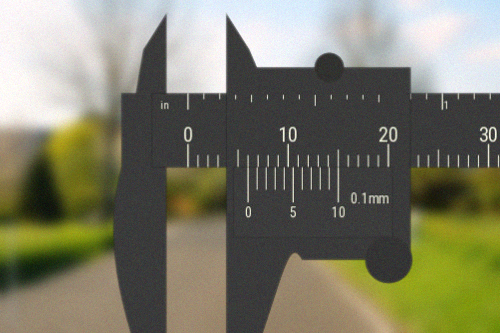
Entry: 6.0; mm
